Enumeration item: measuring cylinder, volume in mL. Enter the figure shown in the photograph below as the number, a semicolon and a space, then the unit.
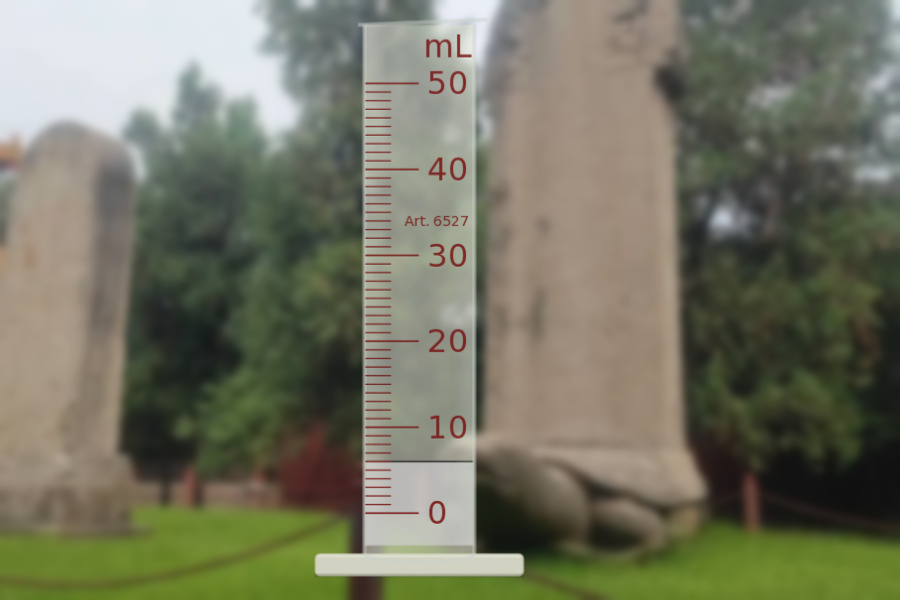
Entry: 6; mL
